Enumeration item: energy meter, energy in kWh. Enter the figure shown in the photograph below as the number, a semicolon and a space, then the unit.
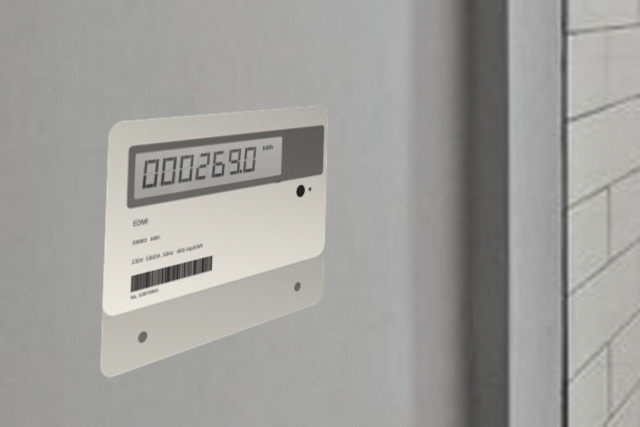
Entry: 269.0; kWh
